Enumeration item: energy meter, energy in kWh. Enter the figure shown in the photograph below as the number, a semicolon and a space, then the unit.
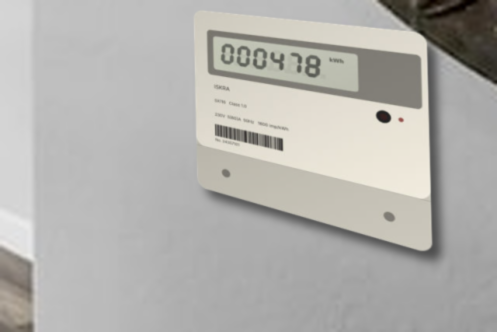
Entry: 478; kWh
